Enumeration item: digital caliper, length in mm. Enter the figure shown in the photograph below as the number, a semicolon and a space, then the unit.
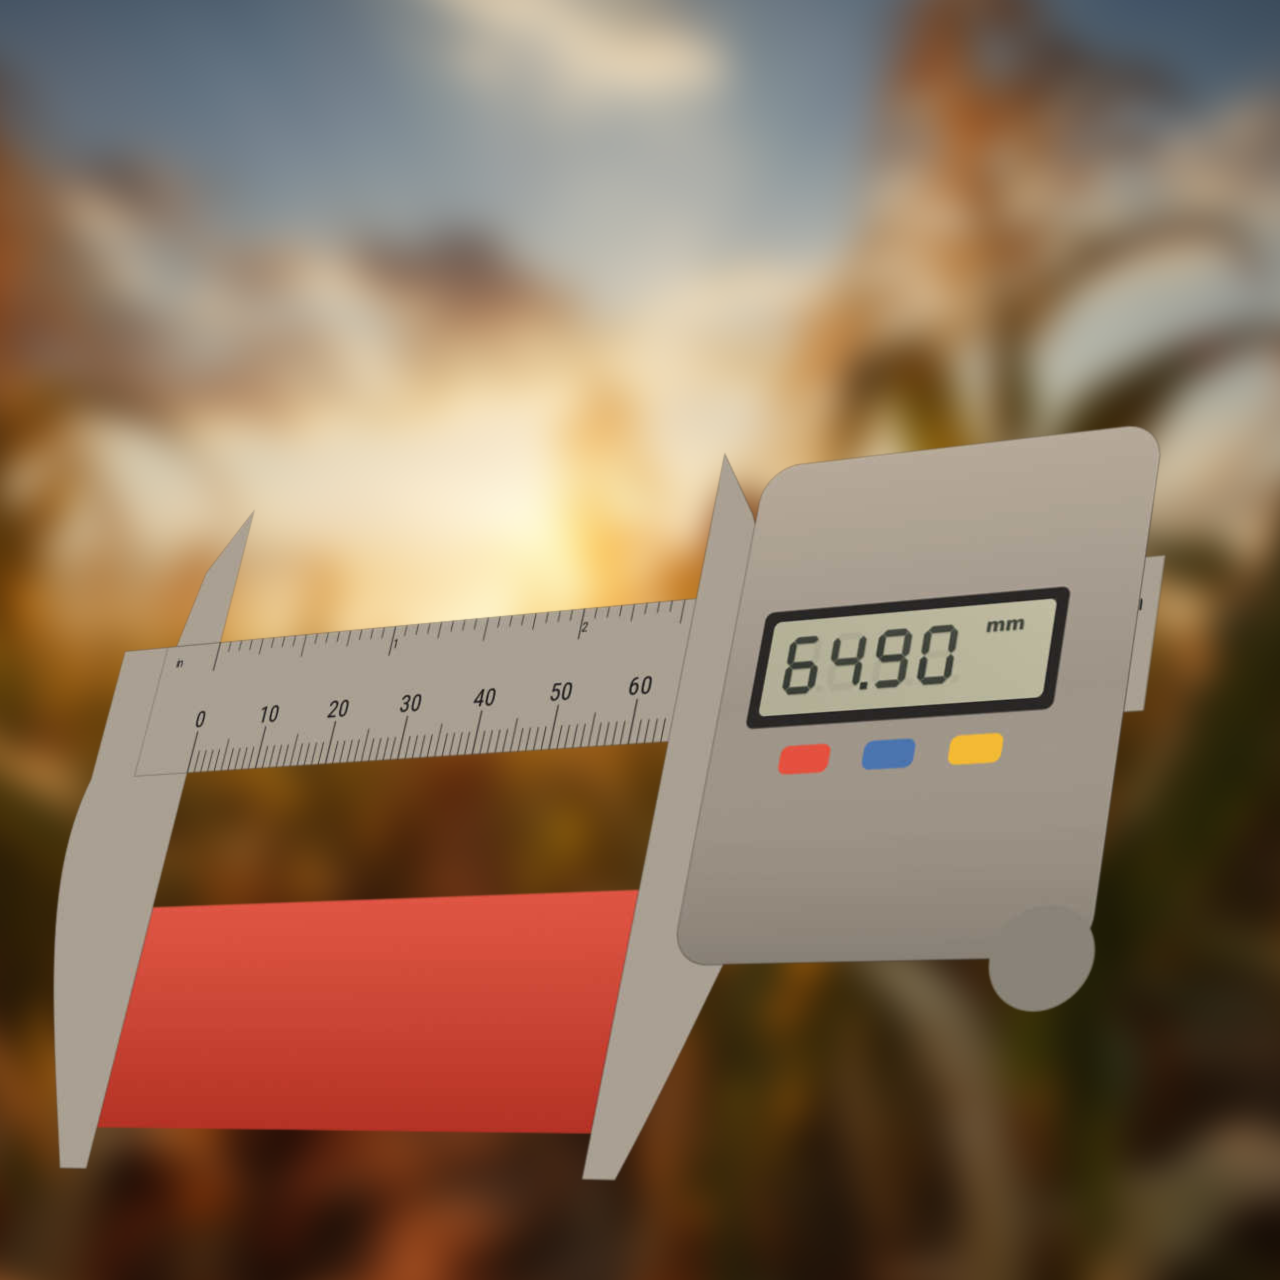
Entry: 64.90; mm
